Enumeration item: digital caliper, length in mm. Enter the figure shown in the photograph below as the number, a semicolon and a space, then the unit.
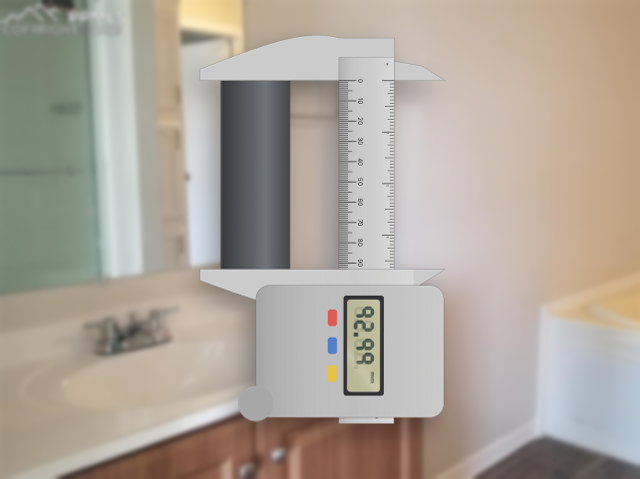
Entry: 92.99; mm
